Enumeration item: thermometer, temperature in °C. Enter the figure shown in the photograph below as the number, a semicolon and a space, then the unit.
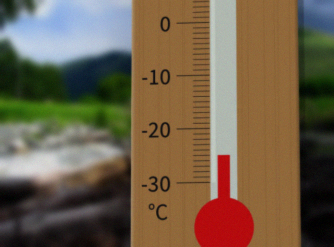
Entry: -25; °C
